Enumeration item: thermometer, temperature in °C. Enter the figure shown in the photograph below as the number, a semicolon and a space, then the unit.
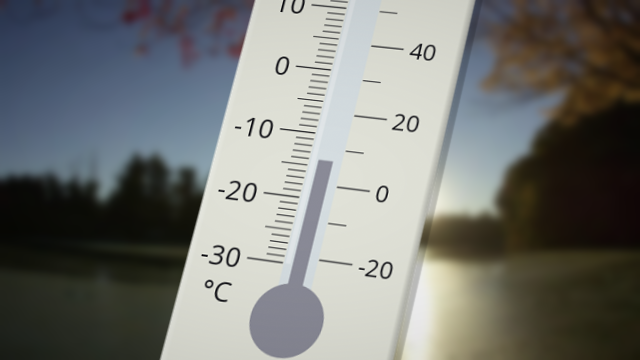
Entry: -14; °C
